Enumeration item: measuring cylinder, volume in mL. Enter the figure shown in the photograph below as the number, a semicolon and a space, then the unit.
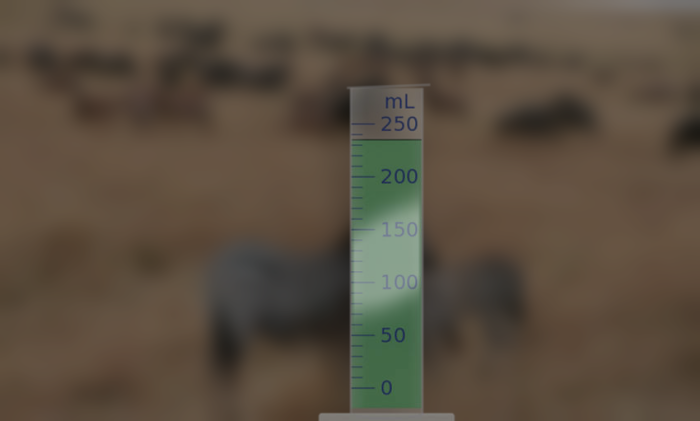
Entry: 235; mL
